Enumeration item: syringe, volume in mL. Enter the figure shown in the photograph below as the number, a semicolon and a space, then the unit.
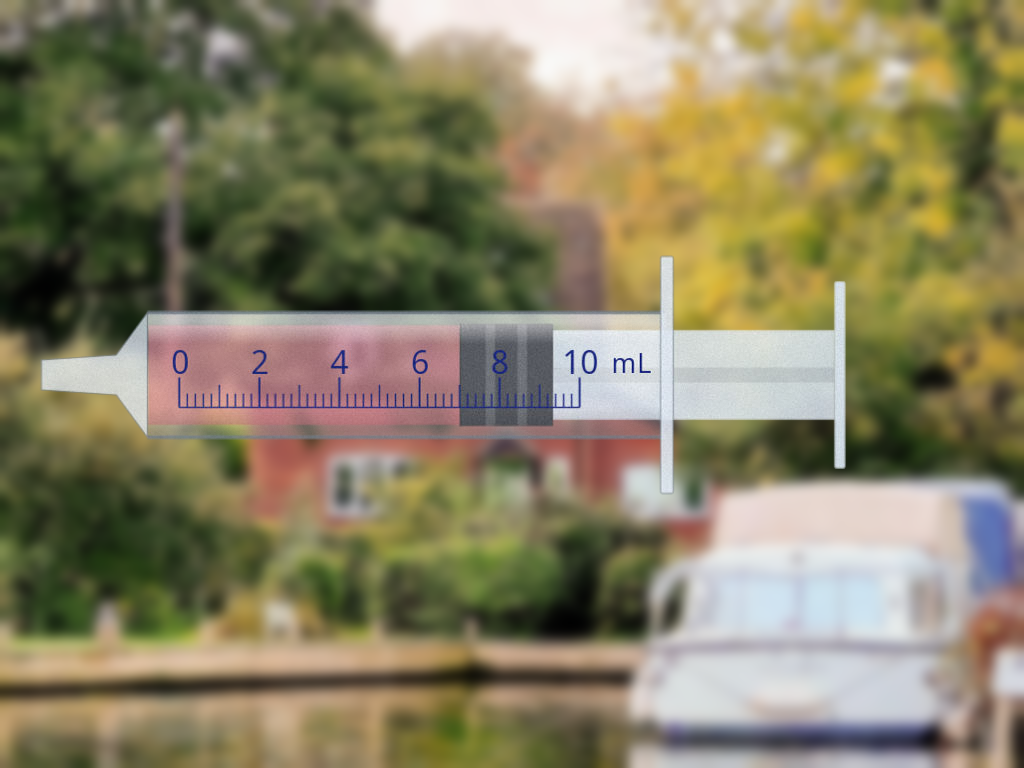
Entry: 7; mL
